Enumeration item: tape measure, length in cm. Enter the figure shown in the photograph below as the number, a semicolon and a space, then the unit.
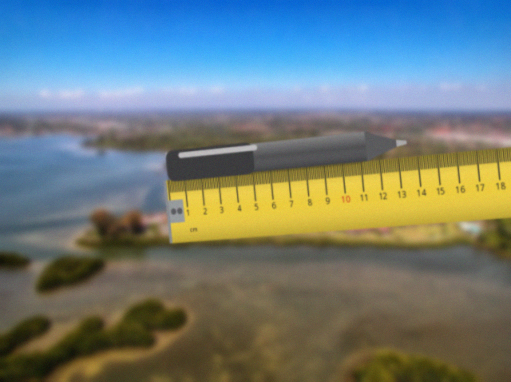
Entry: 13.5; cm
